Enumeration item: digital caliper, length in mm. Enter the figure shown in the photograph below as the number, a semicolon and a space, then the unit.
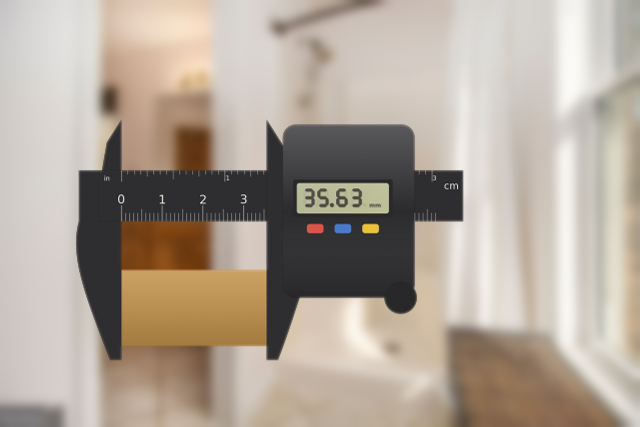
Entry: 35.63; mm
